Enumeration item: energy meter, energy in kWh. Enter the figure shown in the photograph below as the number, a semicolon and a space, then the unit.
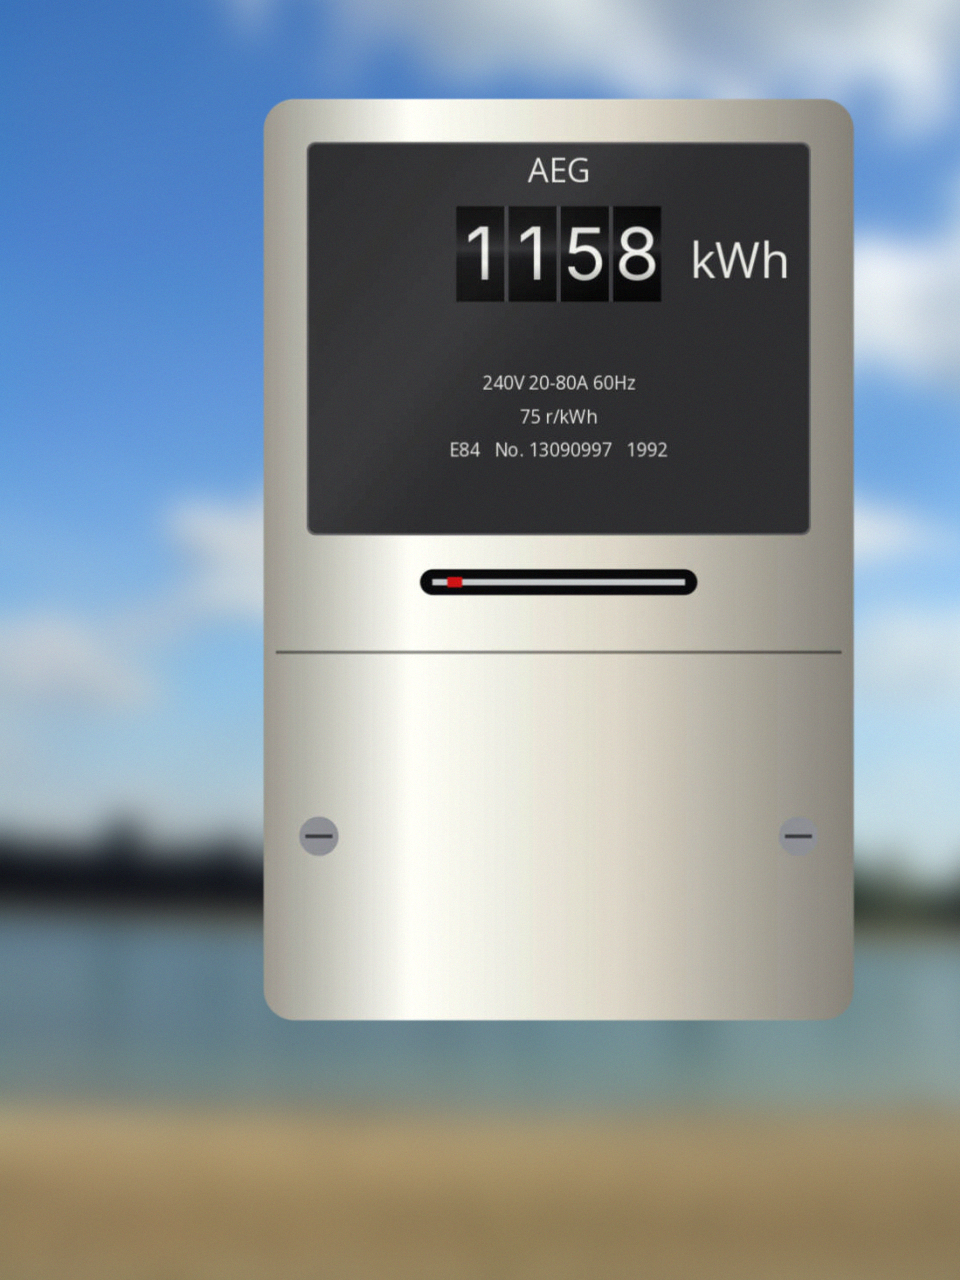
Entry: 1158; kWh
